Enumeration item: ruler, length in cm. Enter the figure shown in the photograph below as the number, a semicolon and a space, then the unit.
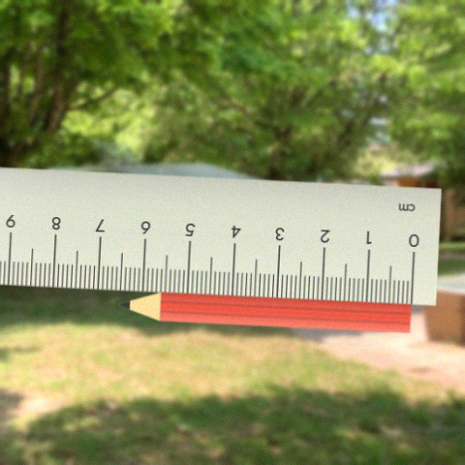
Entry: 6.5; cm
